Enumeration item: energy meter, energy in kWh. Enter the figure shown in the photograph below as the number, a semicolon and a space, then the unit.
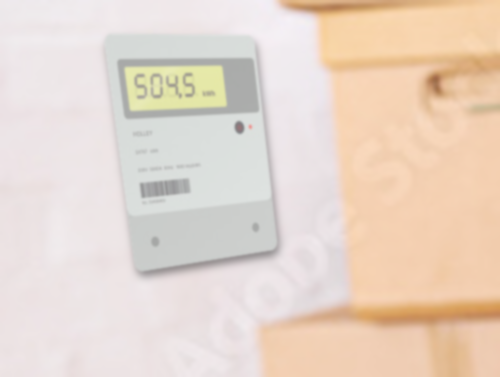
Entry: 504.5; kWh
